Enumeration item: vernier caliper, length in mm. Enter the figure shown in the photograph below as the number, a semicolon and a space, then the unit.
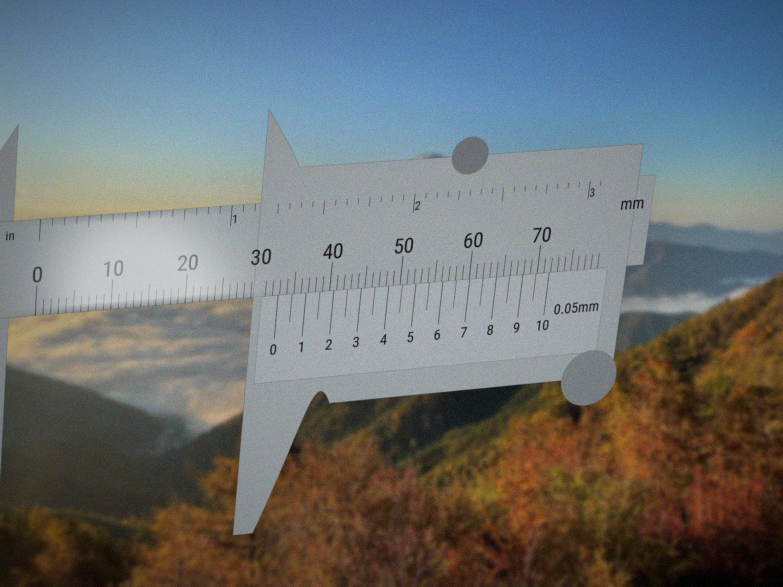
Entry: 32.8; mm
